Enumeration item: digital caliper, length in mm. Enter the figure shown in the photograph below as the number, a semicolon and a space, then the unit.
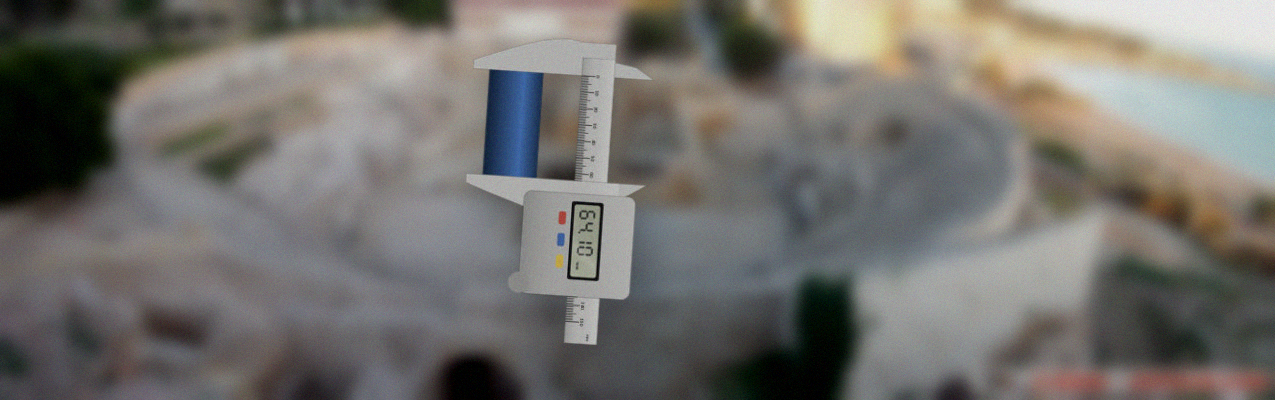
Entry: 64.10; mm
